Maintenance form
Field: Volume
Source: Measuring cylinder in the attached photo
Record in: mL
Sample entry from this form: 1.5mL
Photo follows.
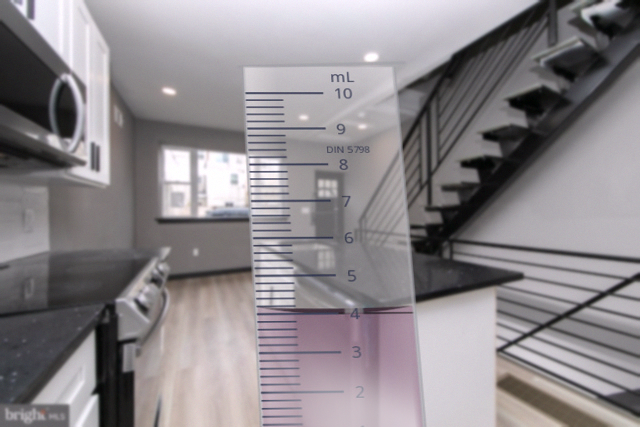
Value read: 4mL
